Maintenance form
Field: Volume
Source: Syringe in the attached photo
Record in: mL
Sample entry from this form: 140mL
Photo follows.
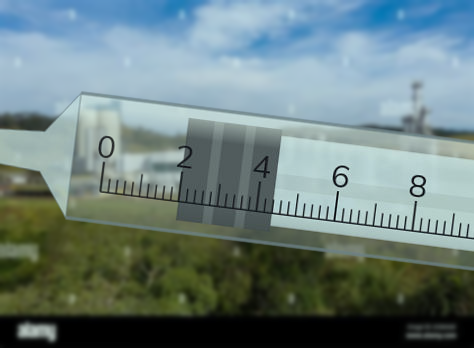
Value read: 2mL
